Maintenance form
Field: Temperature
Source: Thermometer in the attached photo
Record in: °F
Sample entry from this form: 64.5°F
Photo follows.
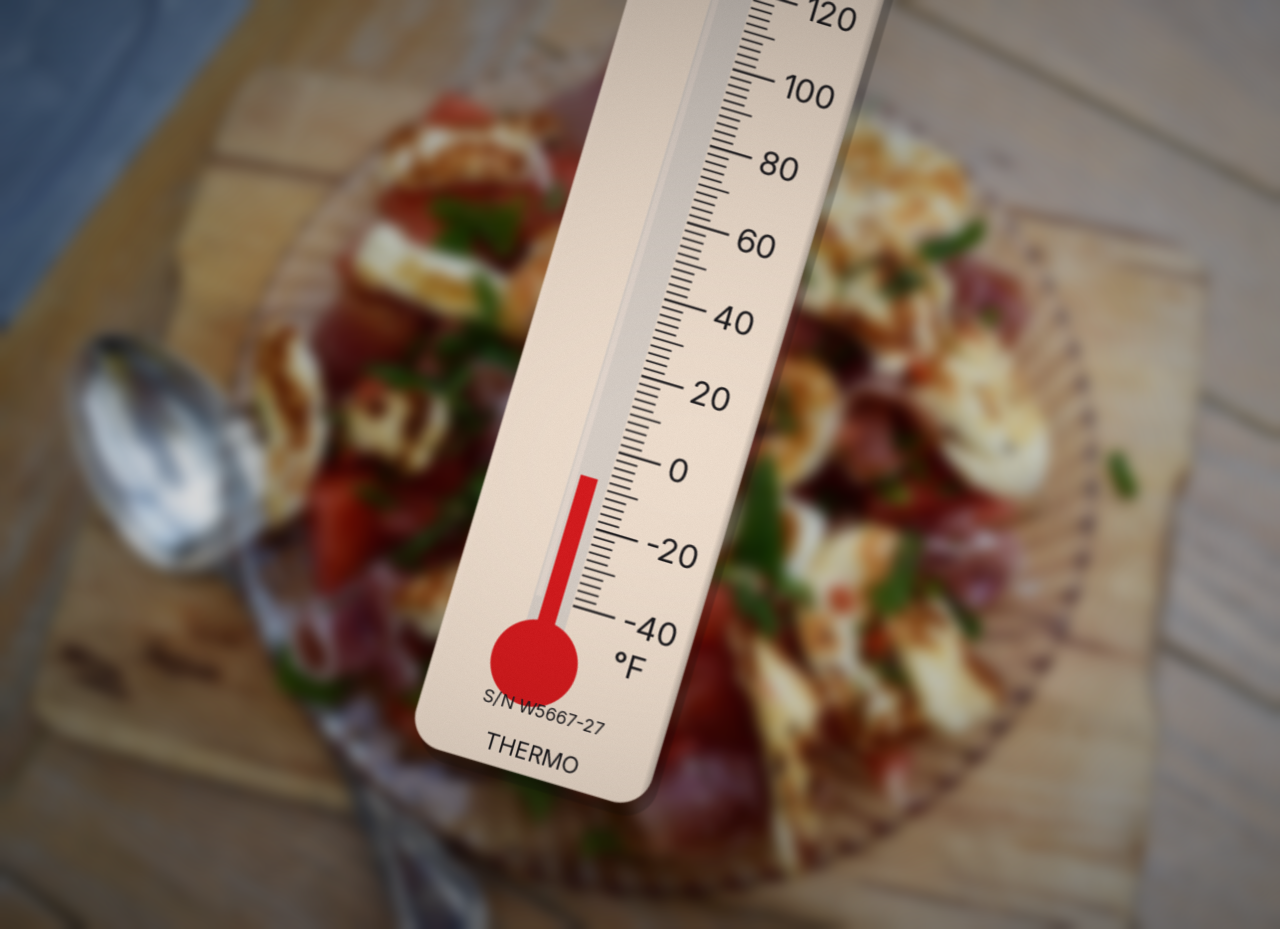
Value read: -8°F
